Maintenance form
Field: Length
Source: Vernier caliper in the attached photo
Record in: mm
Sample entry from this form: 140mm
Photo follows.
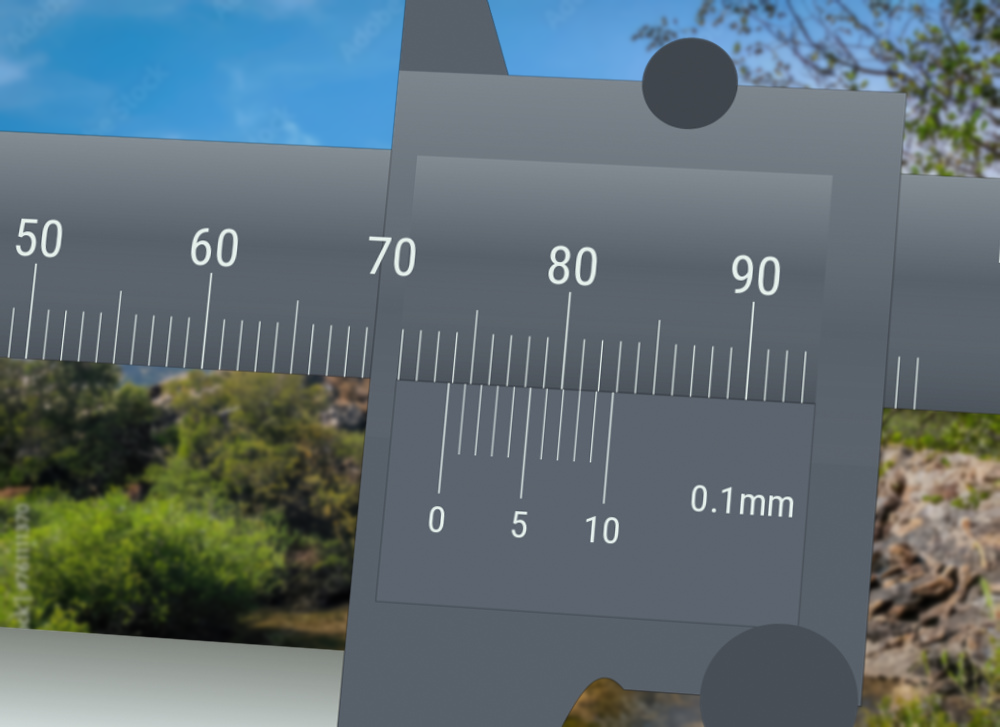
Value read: 73.8mm
